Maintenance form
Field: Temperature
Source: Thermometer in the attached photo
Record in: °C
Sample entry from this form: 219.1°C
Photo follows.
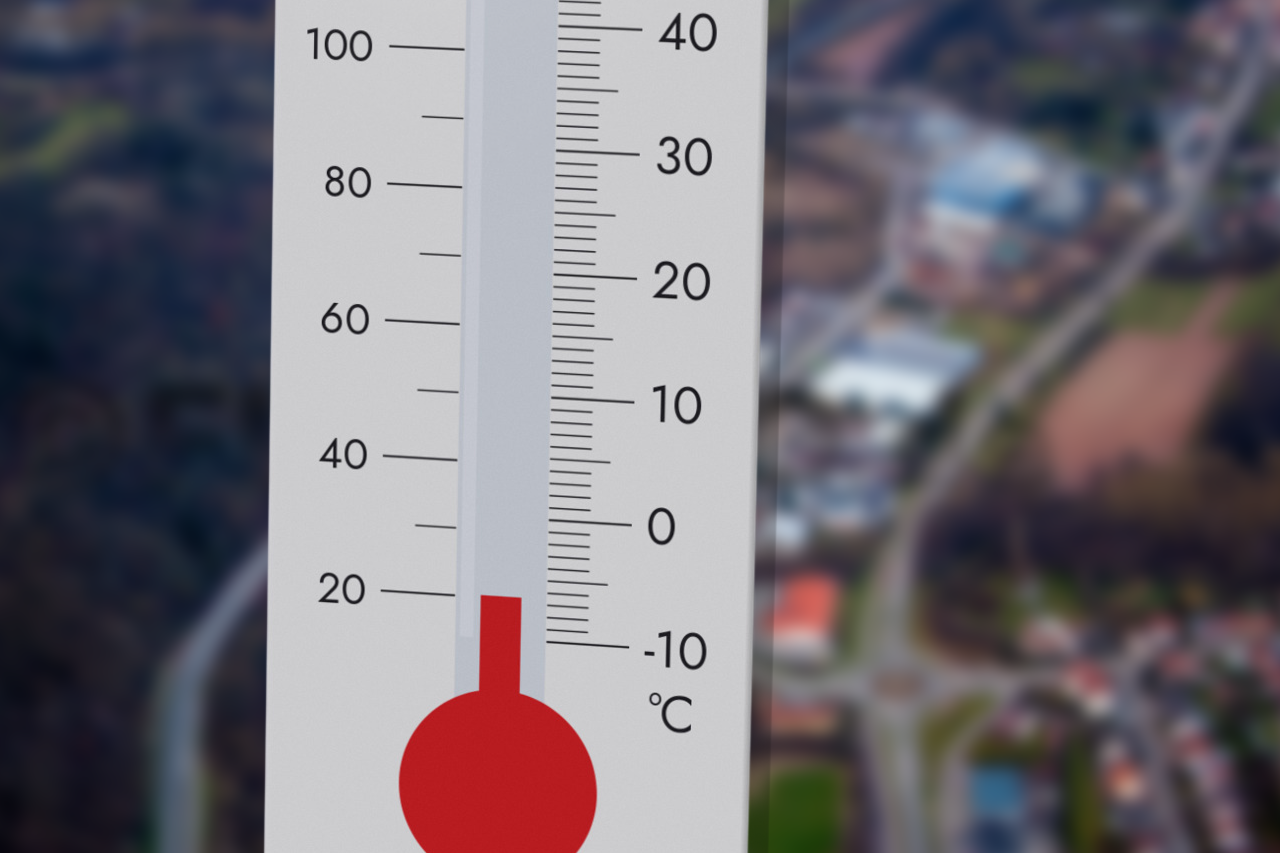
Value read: -6.5°C
